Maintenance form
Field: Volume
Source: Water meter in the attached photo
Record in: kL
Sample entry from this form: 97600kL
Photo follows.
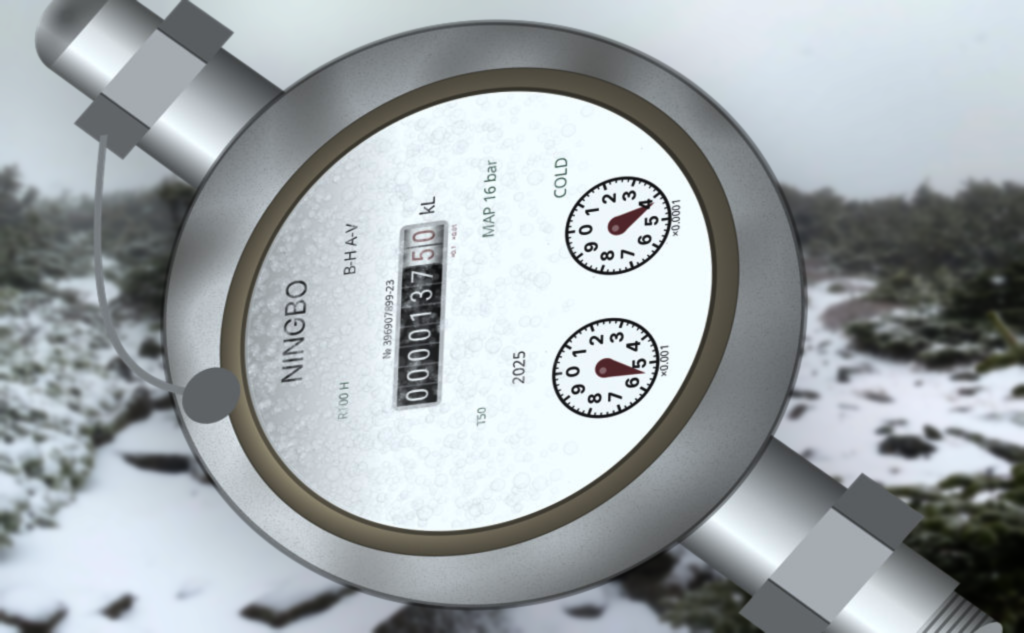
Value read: 137.5054kL
